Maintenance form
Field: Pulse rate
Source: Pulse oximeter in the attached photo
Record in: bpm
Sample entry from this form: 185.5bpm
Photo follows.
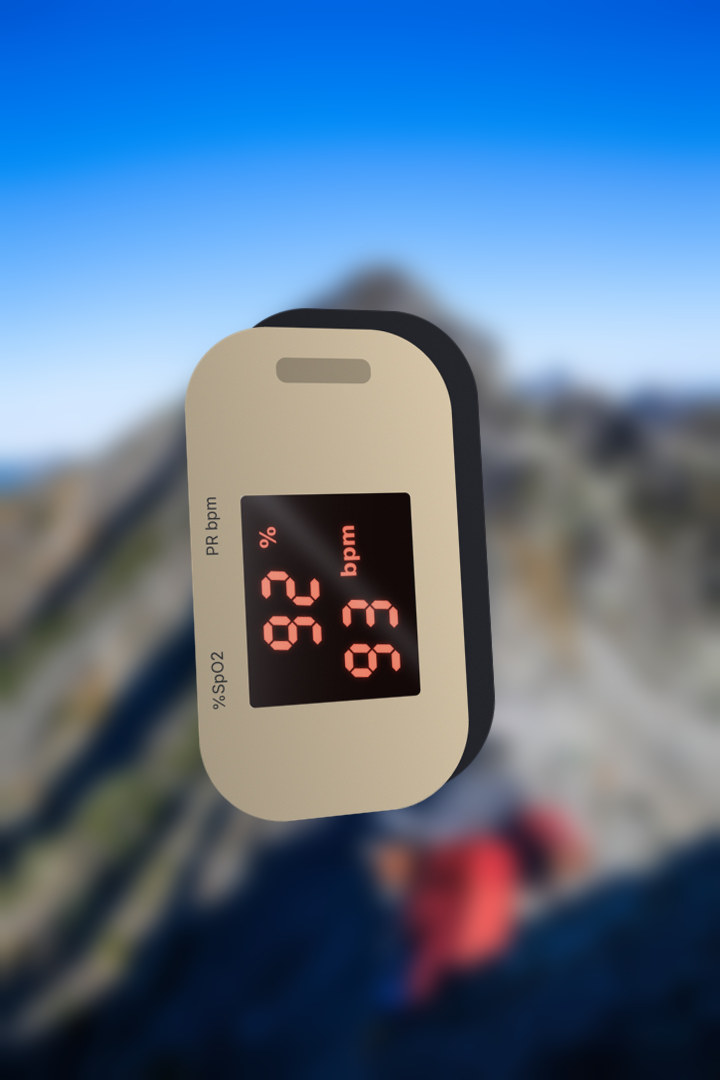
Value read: 93bpm
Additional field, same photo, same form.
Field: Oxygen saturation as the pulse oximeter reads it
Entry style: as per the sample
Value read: 92%
